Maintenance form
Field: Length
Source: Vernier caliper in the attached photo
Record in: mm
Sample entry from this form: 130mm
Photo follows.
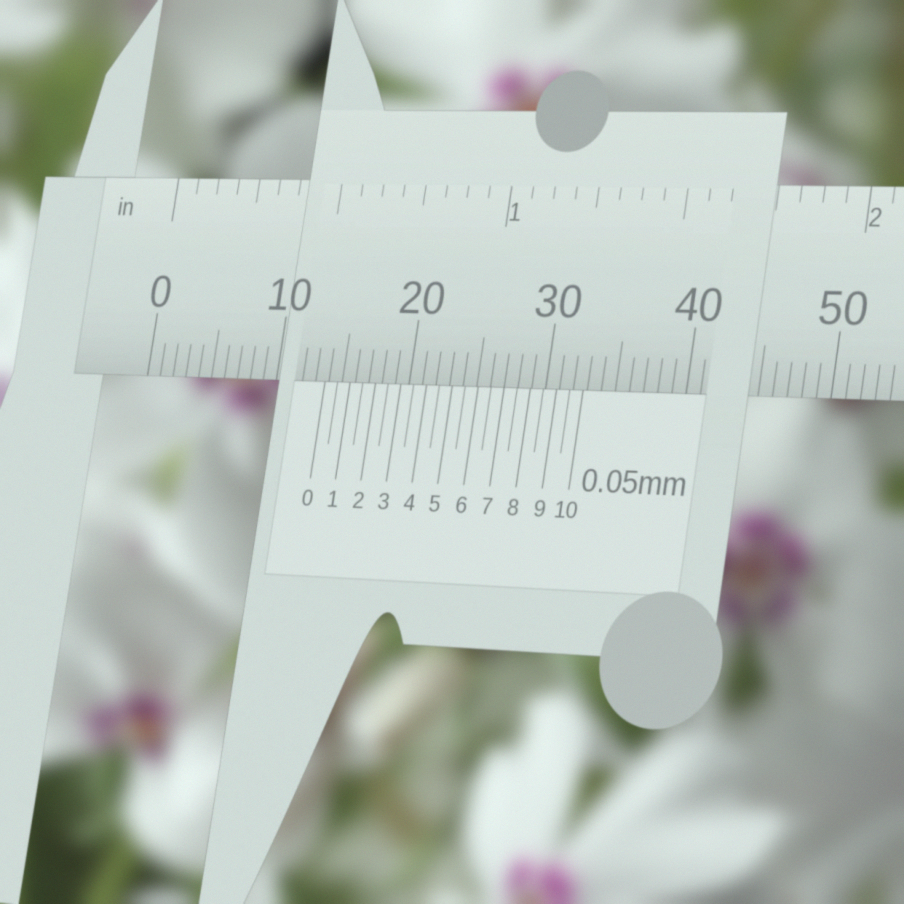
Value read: 13.7mm
